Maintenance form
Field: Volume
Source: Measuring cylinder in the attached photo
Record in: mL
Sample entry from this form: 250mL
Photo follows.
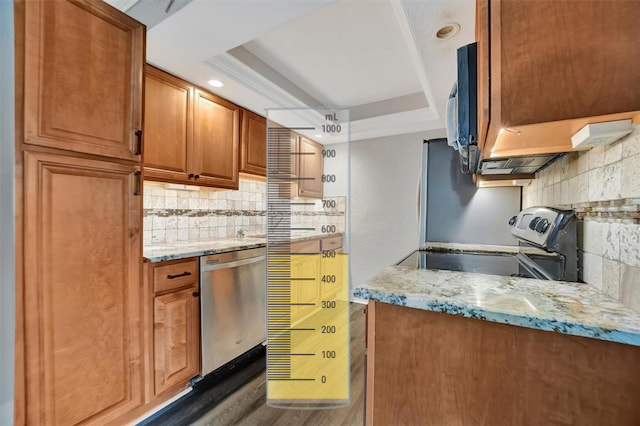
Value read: 500mL
